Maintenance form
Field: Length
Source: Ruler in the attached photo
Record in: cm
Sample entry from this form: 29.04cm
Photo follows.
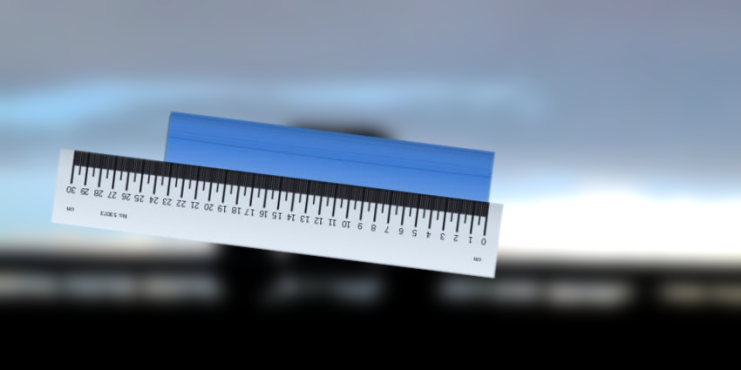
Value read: 23.5cm
